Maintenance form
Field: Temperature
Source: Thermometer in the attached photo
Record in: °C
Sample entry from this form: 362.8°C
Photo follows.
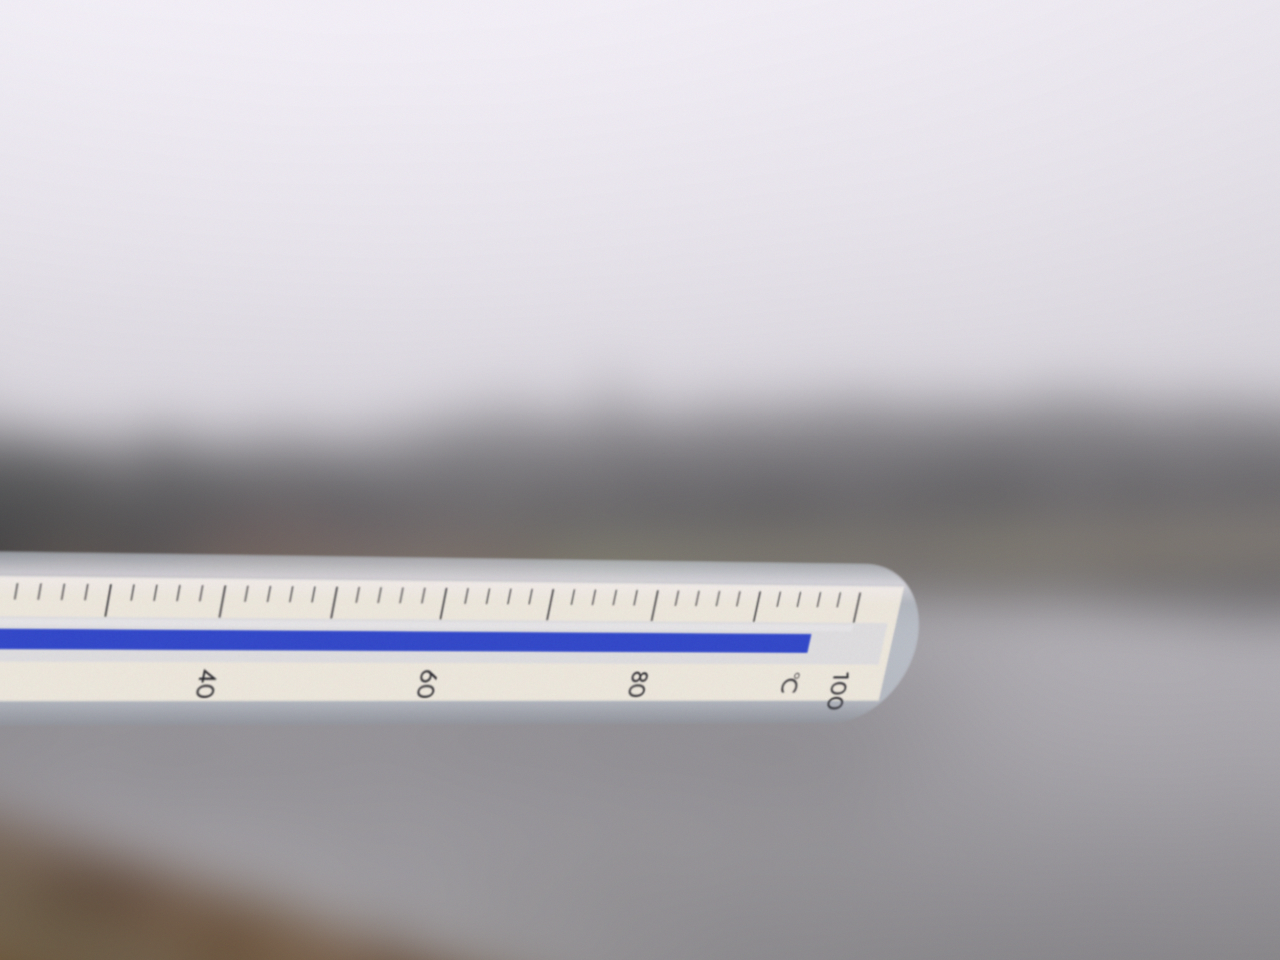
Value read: 96°C
